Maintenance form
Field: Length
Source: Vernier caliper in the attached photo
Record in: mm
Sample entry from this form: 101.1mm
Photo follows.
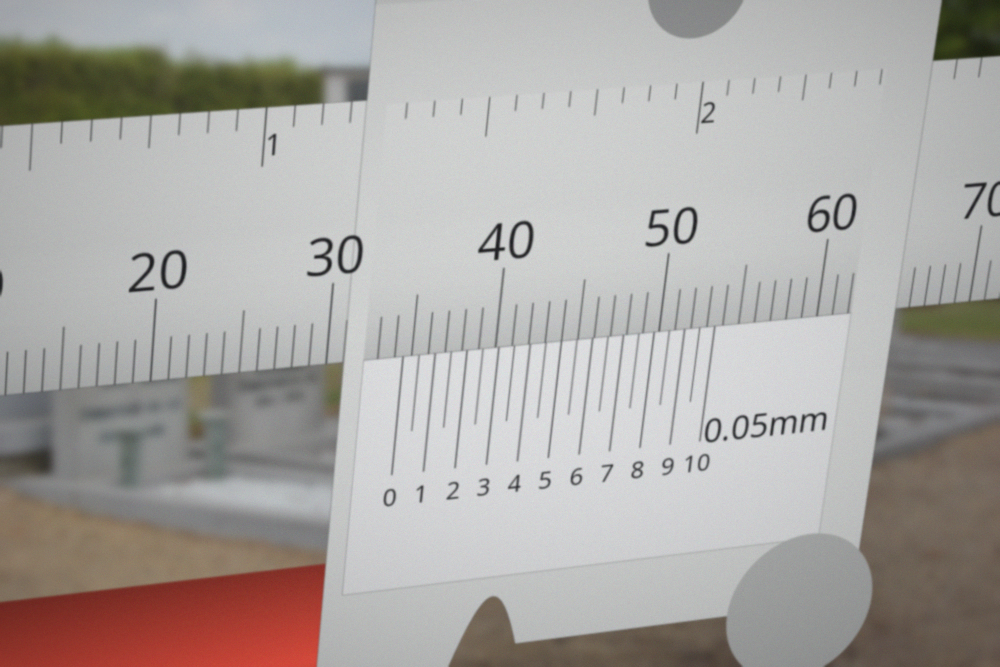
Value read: 34.5mm
